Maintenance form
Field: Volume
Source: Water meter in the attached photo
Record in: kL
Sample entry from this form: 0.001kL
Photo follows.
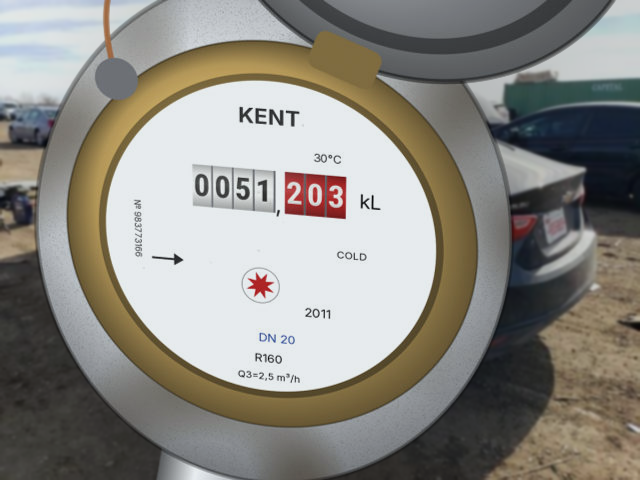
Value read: 51.203kL
